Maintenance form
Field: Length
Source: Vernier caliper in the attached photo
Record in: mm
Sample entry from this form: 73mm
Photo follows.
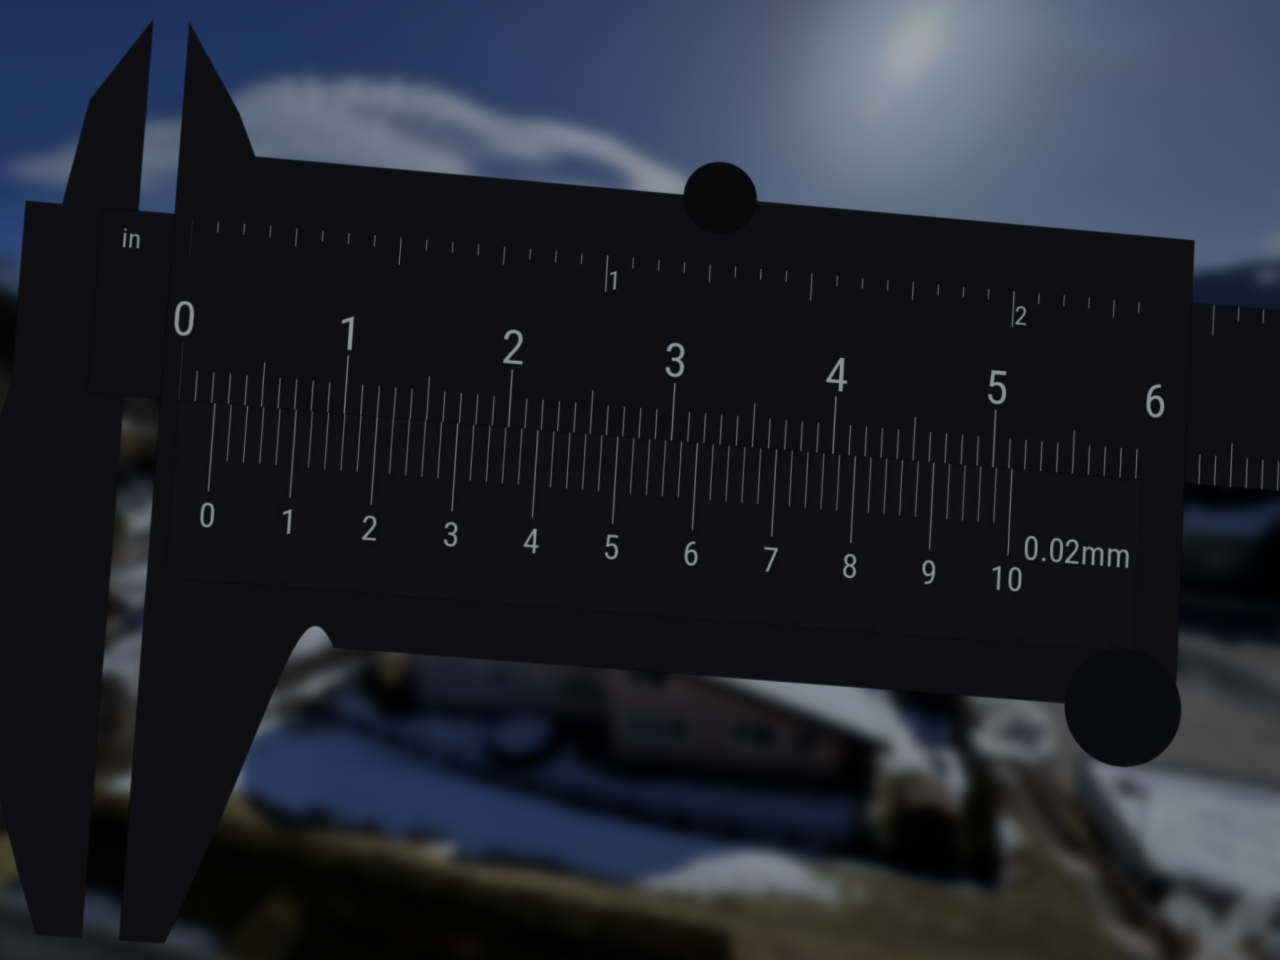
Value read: 2.2mm
